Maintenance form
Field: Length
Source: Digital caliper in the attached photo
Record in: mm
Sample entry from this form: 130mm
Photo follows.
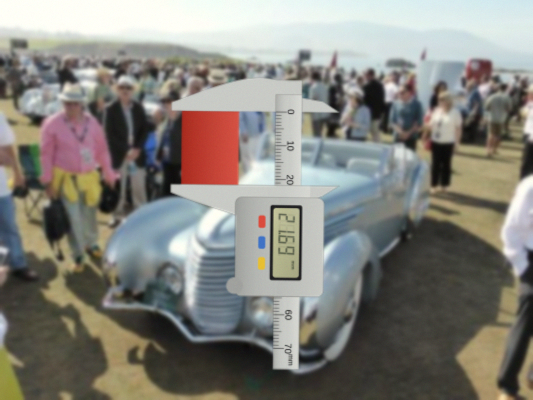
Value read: 21.69mm
